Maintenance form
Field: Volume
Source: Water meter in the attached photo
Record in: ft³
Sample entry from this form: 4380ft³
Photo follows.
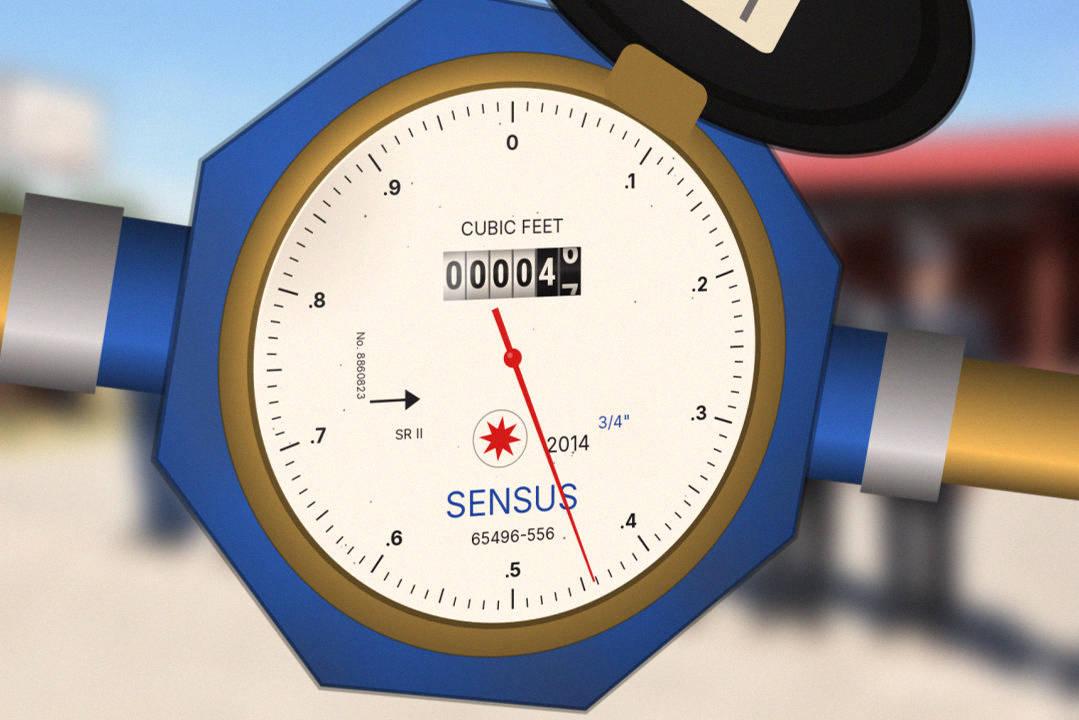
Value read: 46.44ft³
